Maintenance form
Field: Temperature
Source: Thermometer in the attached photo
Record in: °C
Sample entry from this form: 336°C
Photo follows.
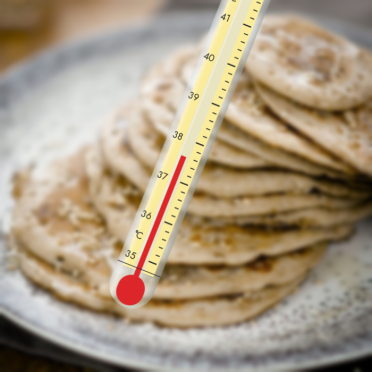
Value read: 37.6°C
